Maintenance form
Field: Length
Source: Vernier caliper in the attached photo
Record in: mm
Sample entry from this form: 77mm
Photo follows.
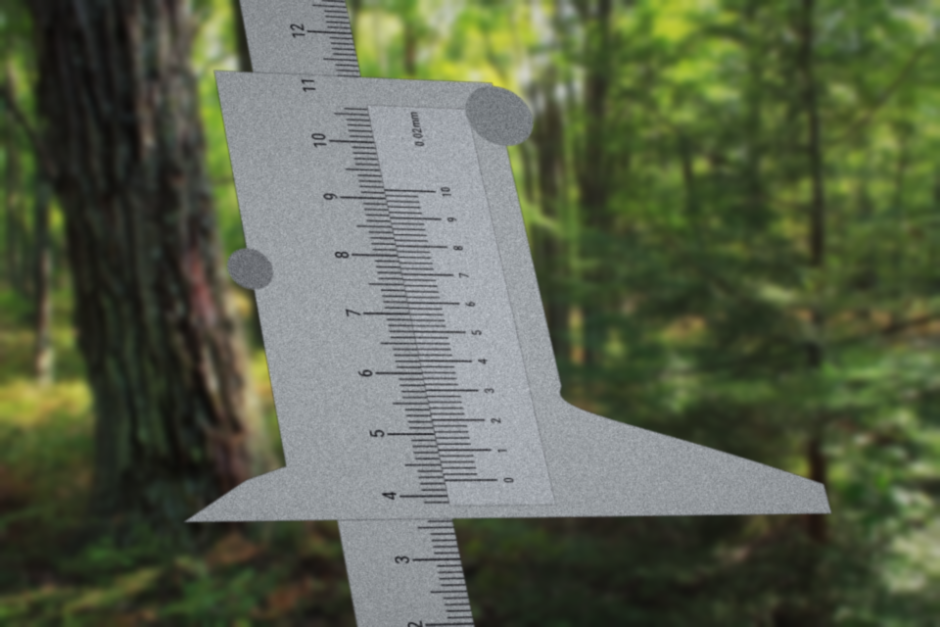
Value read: 42.5mm
